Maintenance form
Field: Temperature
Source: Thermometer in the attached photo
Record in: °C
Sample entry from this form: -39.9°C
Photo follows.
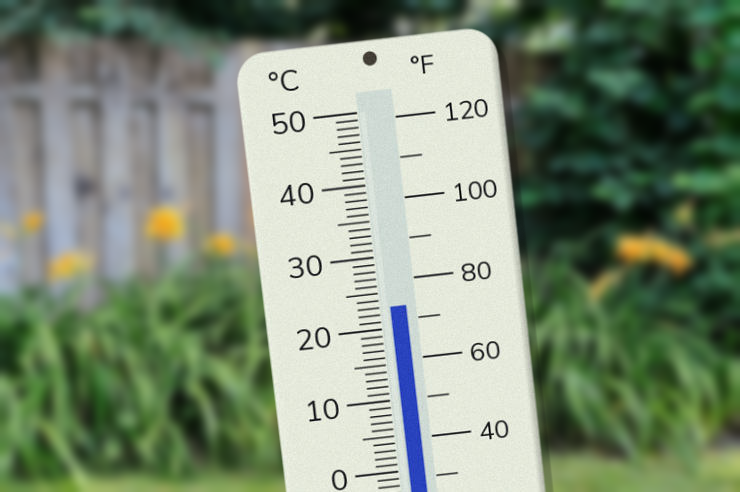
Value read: 23°C
